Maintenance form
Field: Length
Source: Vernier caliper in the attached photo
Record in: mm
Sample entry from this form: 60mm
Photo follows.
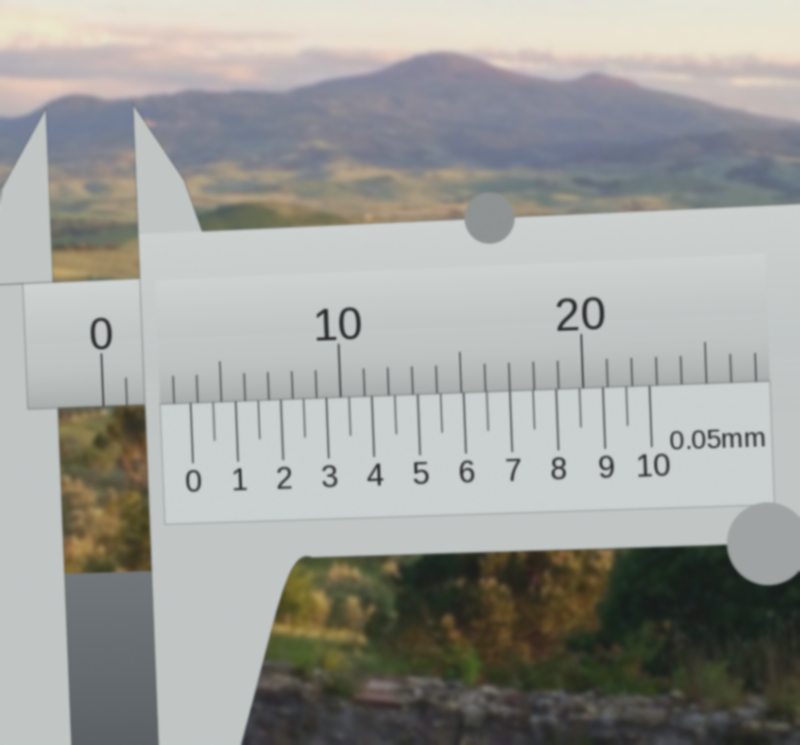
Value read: 3.7mm
